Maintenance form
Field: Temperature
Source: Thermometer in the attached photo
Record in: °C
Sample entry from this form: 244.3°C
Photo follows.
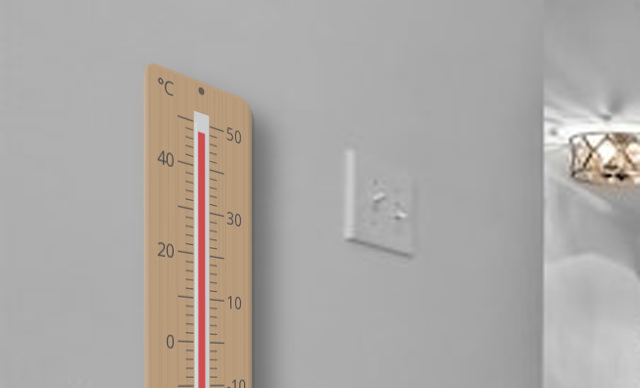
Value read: 48°C
